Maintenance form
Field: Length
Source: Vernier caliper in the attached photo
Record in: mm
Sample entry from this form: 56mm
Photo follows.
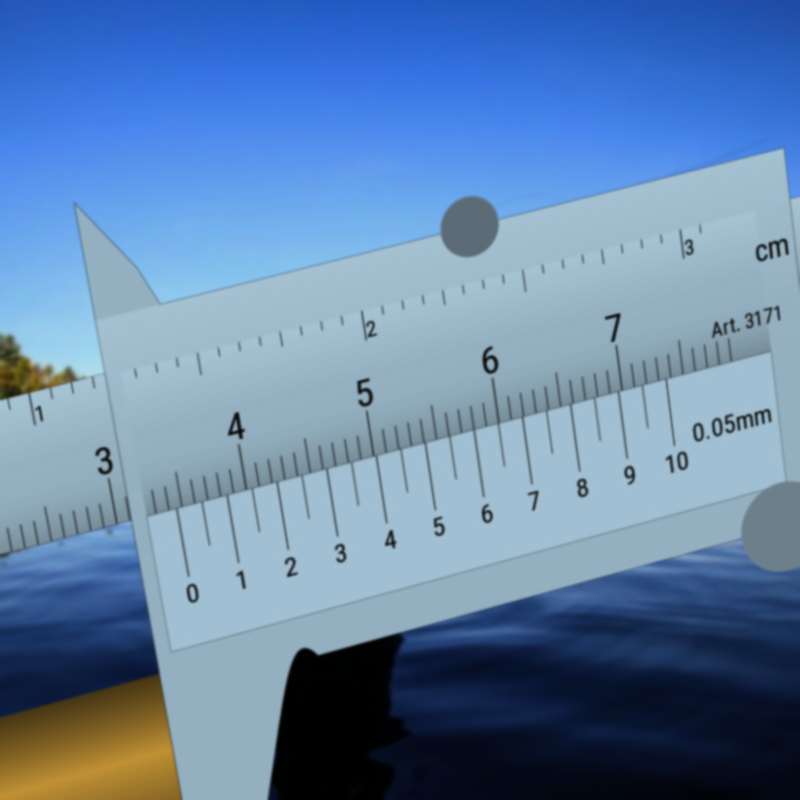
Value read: 34.6mm
